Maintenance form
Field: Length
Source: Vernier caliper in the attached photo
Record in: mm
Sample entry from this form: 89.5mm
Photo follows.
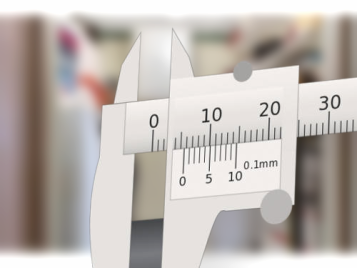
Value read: 5.6mm
